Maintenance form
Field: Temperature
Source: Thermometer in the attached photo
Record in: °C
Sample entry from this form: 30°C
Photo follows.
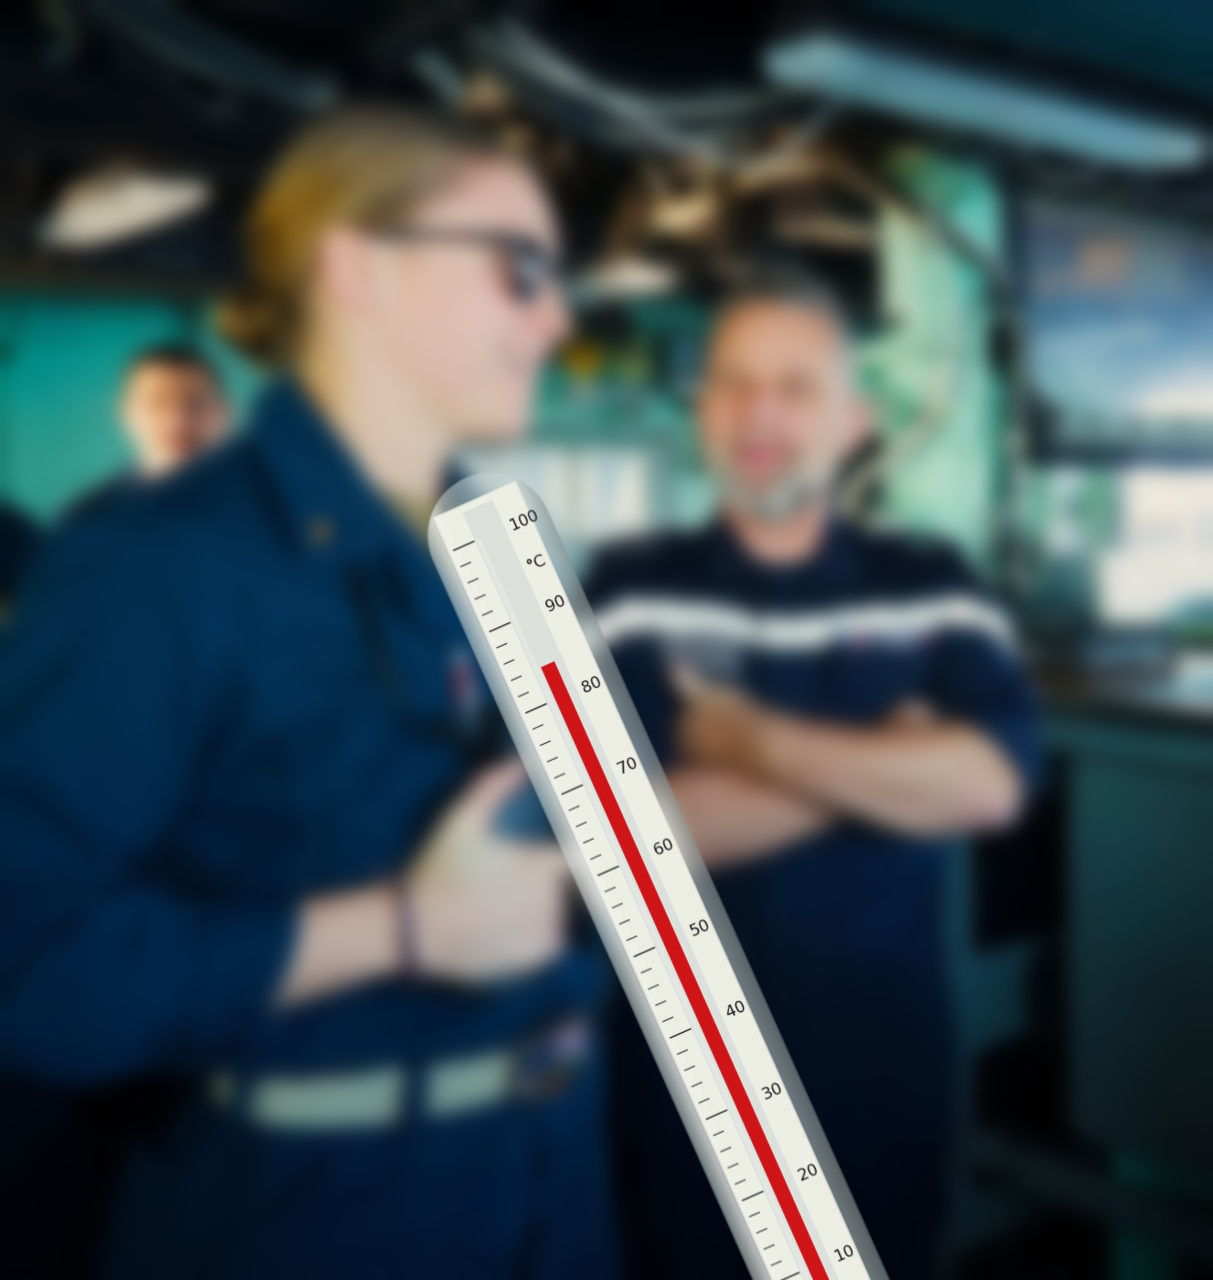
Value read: 84°C
